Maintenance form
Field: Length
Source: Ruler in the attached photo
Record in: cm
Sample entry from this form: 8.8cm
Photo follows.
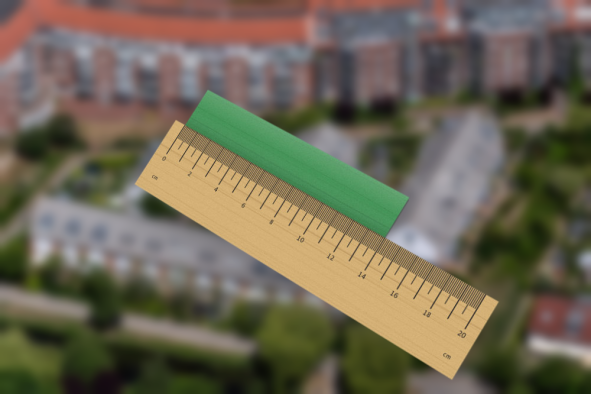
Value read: 14cm
